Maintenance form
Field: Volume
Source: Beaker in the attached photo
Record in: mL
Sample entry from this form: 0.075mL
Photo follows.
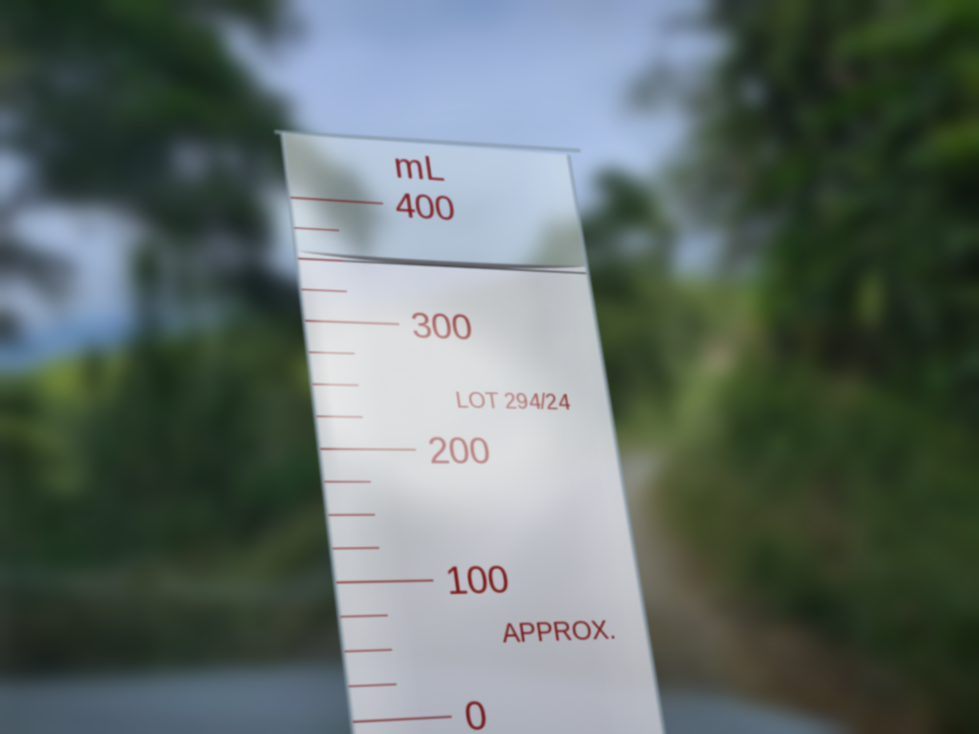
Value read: 350mL
